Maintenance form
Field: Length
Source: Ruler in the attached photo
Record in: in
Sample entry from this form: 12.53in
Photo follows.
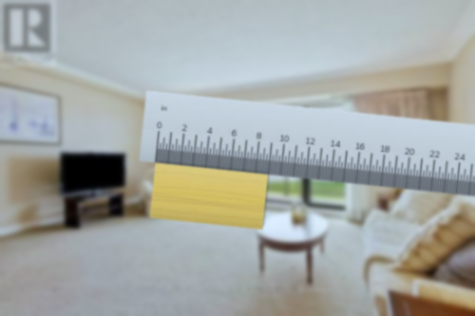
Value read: 9in
